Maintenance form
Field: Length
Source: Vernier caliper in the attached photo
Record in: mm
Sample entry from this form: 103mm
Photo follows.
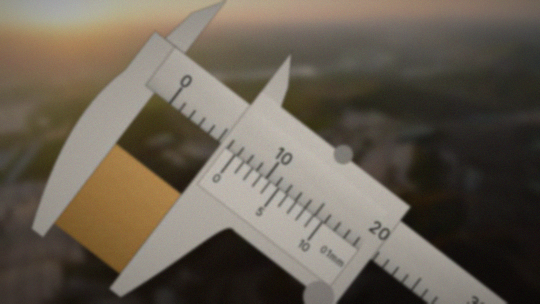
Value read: 6.8mm
